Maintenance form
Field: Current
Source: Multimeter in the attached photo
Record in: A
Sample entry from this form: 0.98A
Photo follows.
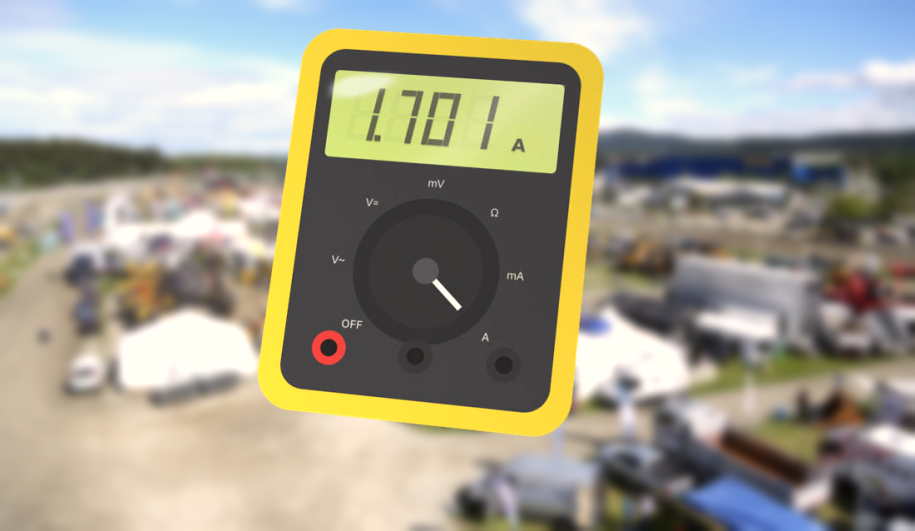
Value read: 1.701A
